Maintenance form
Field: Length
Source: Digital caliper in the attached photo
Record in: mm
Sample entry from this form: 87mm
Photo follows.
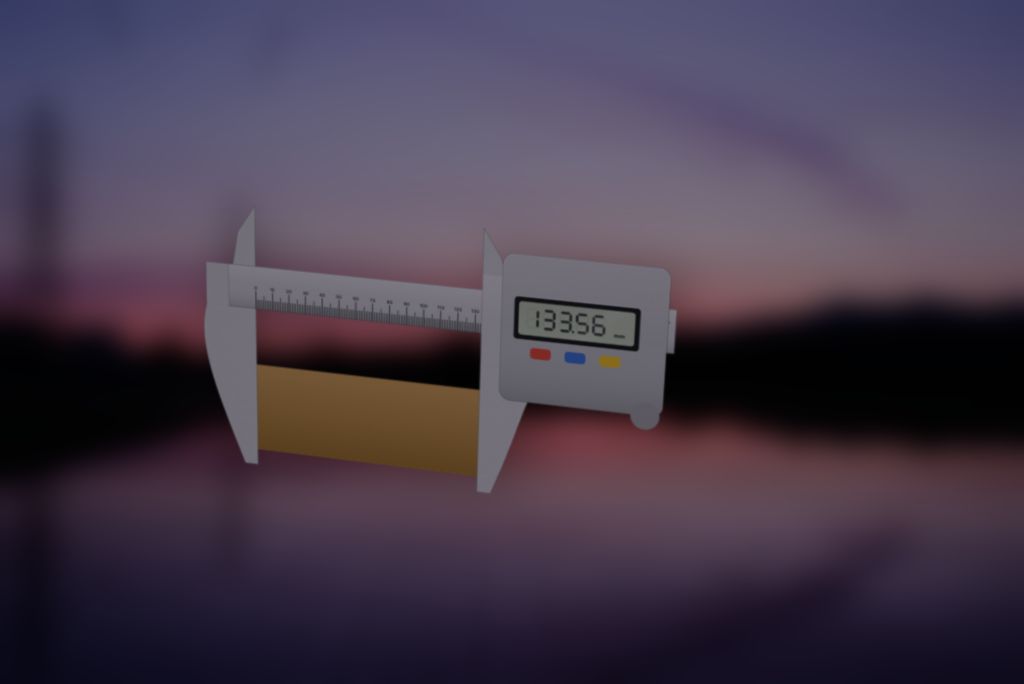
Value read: 133.56mm
